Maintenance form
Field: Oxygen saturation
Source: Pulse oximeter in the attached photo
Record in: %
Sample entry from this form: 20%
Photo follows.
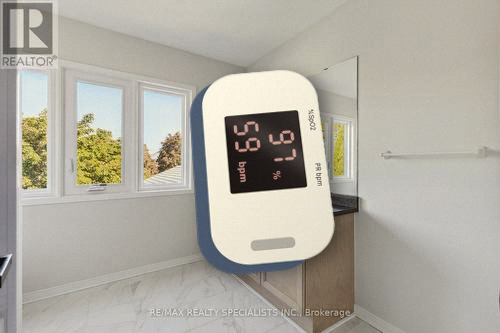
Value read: 97%
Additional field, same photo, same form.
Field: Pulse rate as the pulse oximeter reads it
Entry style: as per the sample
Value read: 59bpm
